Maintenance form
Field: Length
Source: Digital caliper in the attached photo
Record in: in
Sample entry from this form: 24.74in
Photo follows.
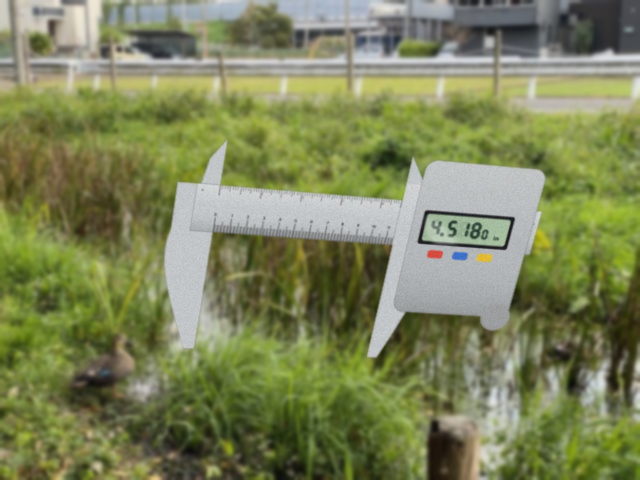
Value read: 4.5180in
